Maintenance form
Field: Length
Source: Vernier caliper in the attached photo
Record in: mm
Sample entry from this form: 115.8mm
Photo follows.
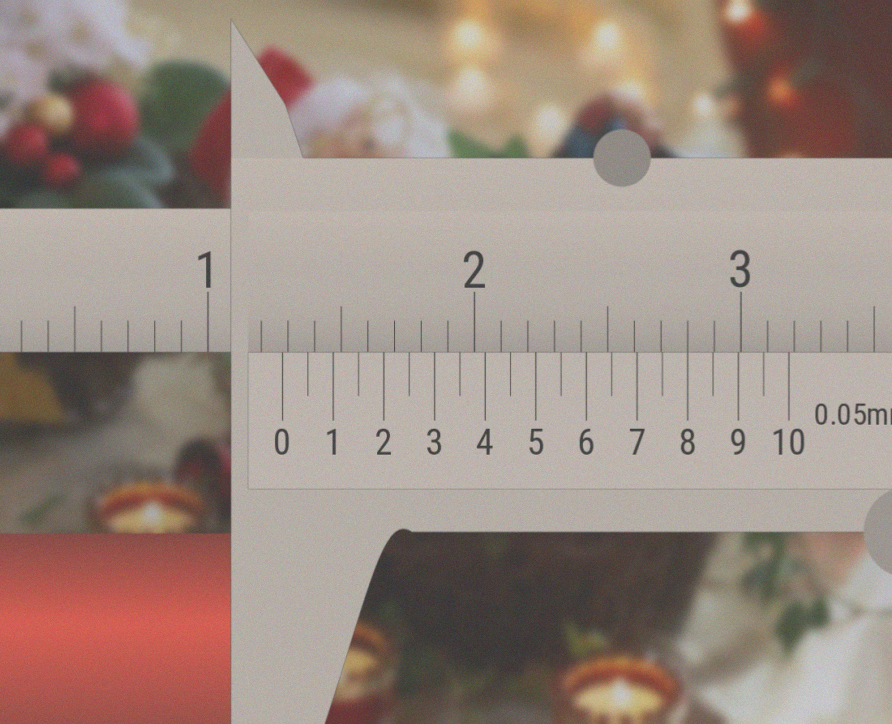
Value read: 12.80mm
